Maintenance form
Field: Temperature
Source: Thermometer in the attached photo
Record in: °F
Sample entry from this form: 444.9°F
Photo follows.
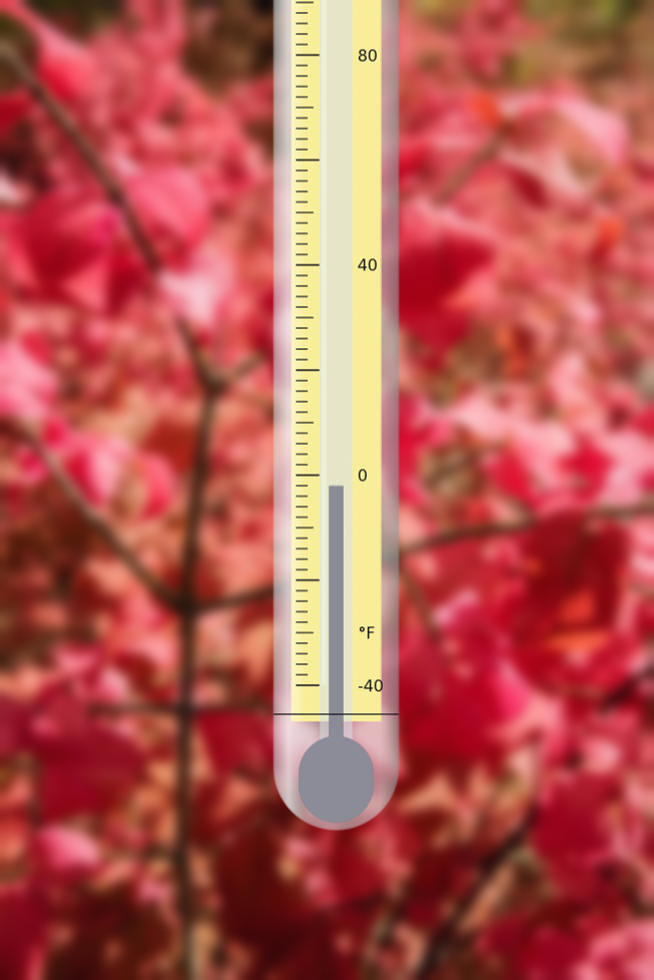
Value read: -2°F
